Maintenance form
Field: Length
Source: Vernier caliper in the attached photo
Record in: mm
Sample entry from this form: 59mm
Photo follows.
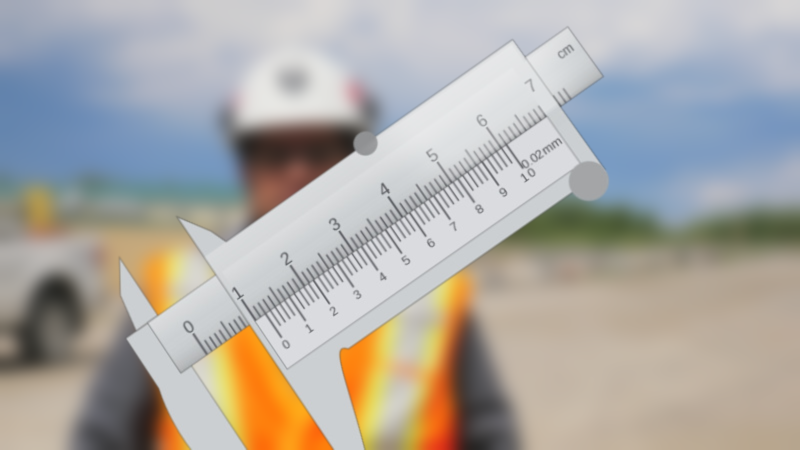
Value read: 12.0mm
